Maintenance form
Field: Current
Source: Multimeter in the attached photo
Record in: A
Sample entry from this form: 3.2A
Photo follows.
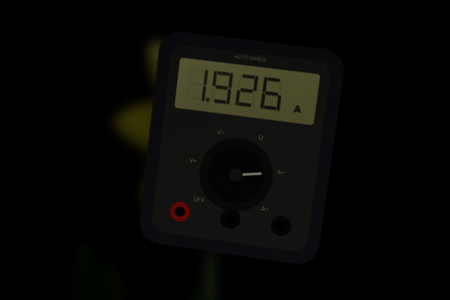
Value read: 1.926A
